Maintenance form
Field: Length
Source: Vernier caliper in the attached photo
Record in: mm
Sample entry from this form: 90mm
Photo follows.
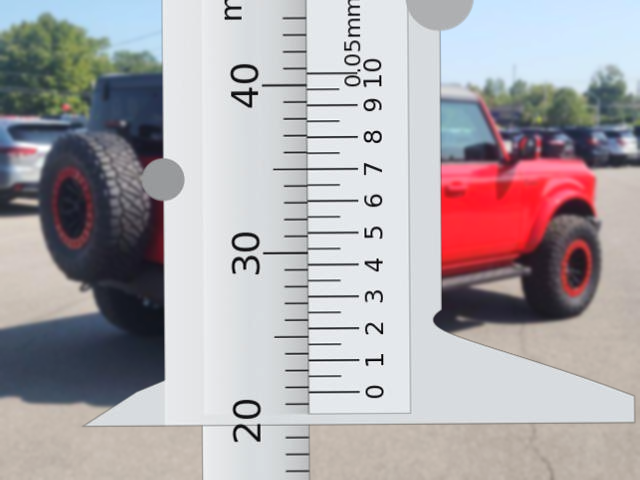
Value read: 21.7mm
